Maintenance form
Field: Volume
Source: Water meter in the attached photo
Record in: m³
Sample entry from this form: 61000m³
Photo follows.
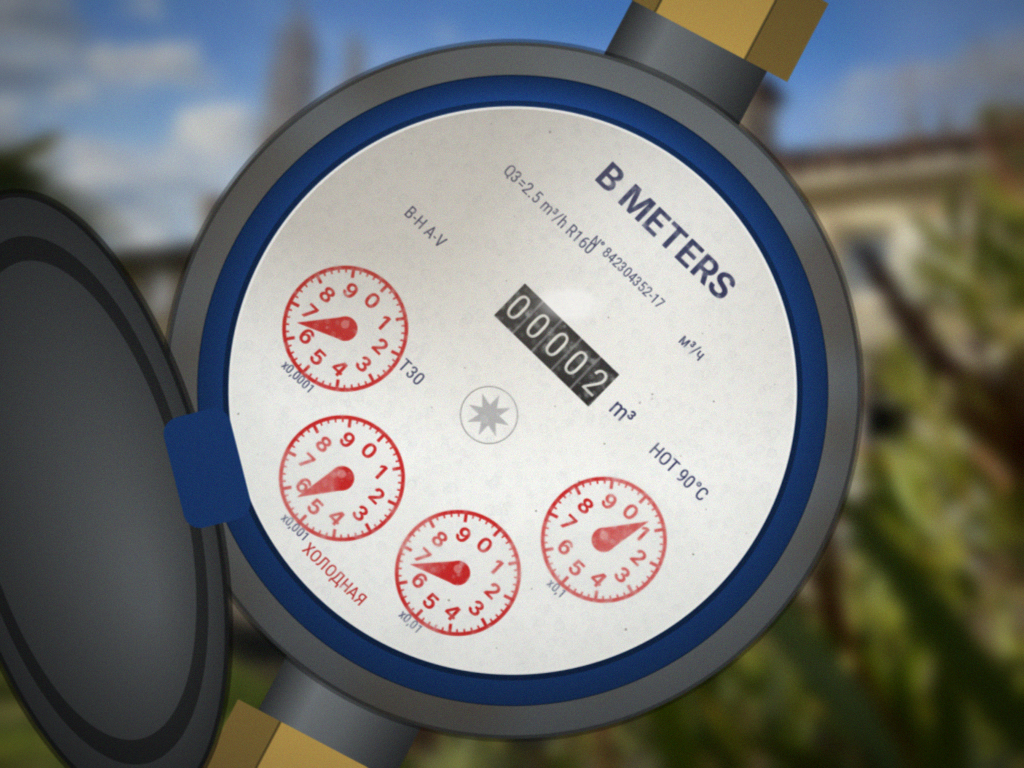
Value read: 2.0656m³
